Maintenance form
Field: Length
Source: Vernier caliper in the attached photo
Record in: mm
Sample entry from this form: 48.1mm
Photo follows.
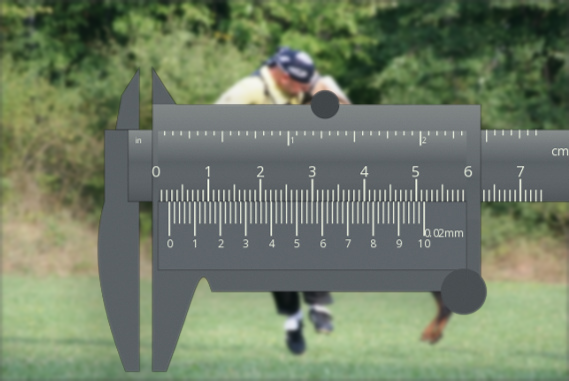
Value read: 2.5mm
